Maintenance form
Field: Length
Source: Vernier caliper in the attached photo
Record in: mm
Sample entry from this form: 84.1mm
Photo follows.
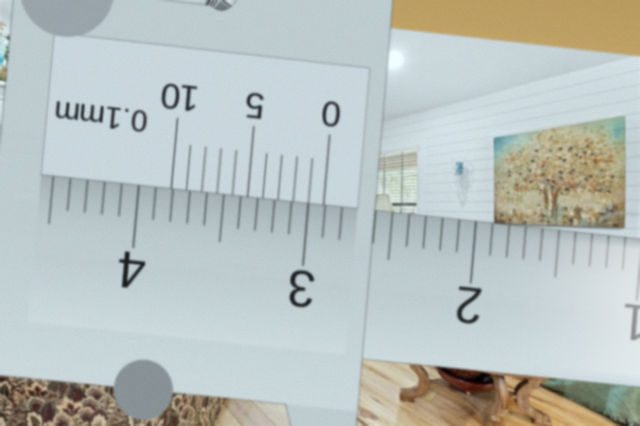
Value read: 29.1mm
